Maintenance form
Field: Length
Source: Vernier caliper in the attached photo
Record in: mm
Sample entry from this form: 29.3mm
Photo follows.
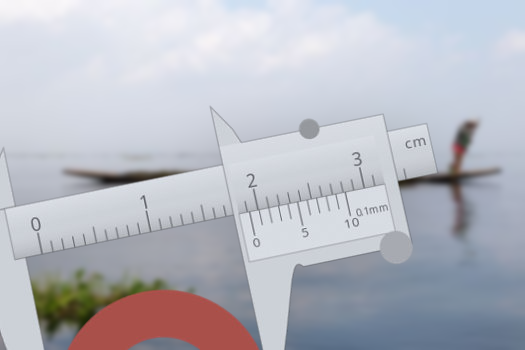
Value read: 19.2mm
